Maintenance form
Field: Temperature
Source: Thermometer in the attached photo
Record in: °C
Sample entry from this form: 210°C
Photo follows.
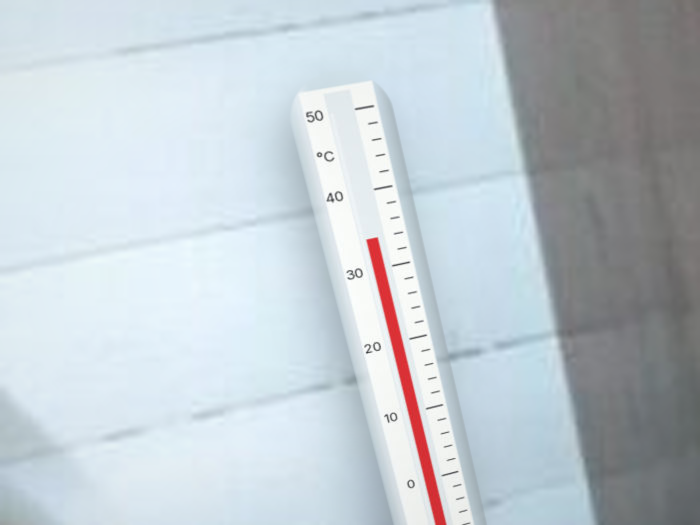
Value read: 34°C
